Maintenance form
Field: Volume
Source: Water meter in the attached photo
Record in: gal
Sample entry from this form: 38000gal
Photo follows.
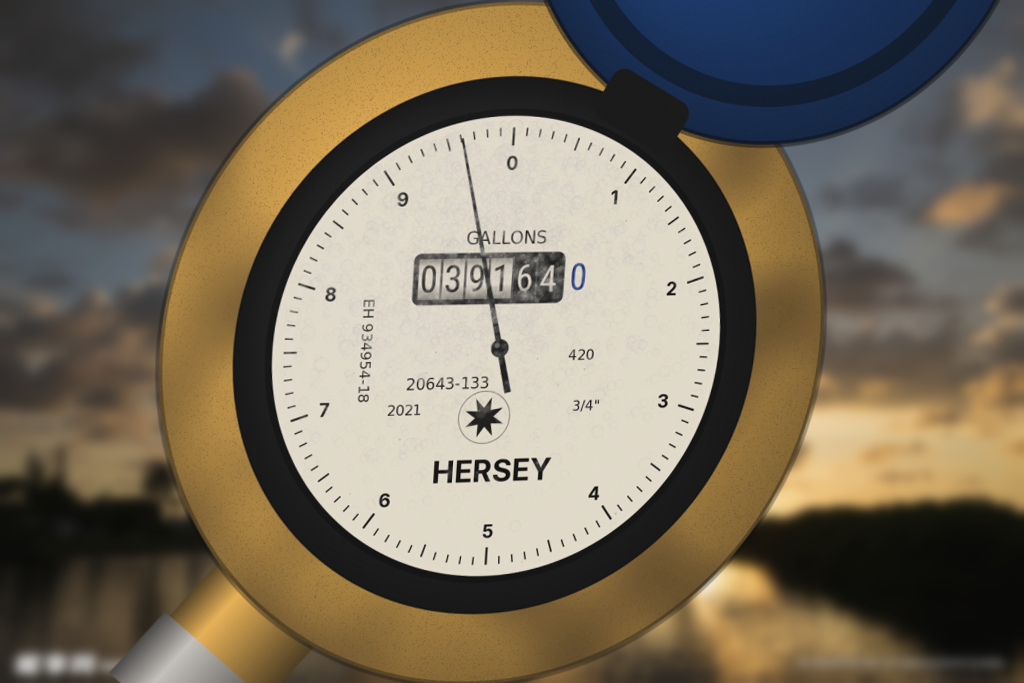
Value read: 391639.6gal
